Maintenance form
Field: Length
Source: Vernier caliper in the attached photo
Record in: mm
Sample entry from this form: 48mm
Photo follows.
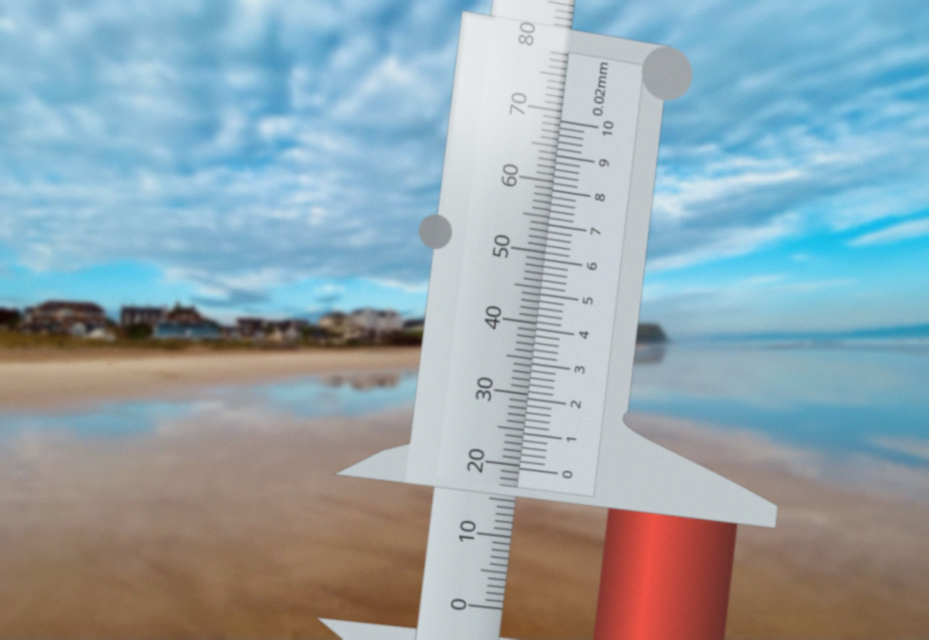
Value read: 19.6mm
